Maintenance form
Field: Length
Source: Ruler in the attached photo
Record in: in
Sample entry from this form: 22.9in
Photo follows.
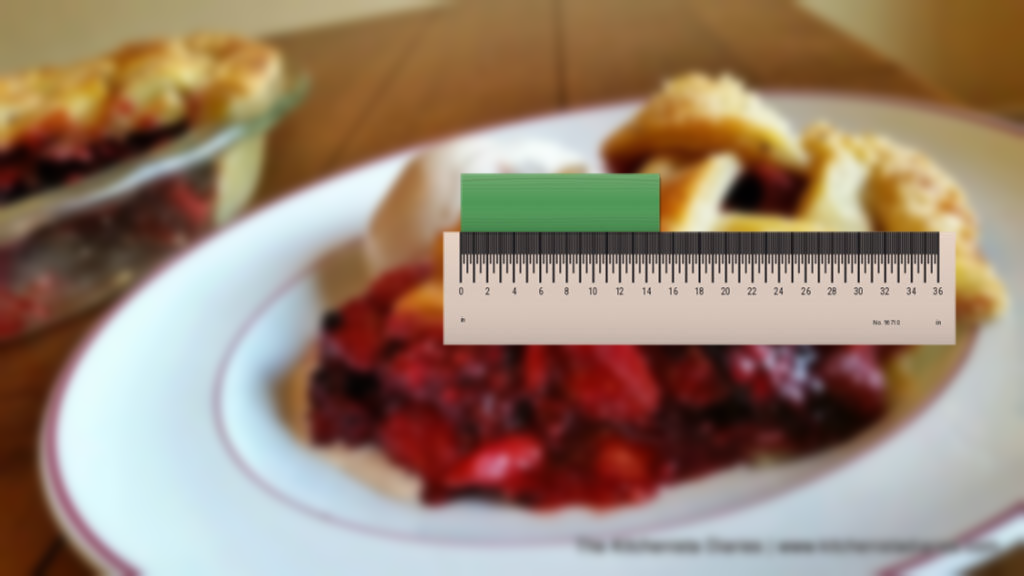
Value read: 15in
